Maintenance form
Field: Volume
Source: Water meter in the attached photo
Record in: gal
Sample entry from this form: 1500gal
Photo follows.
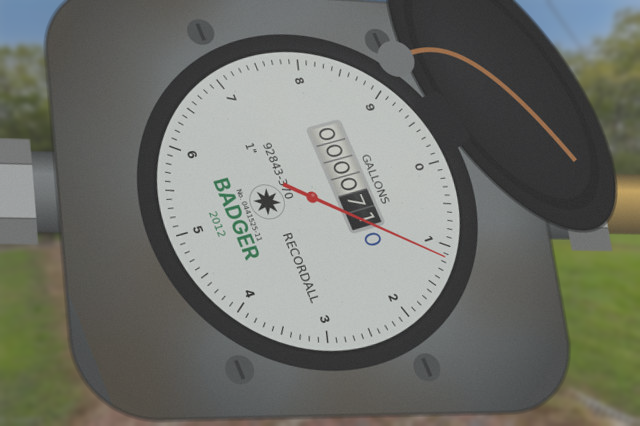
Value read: 711.1gal
